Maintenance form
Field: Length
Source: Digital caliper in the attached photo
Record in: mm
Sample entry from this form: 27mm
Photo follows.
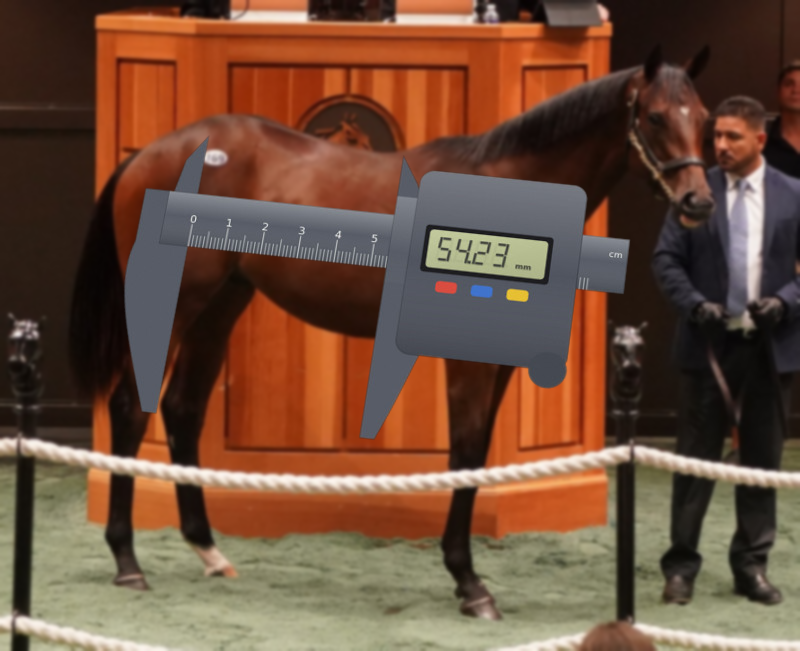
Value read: 54.23mm
